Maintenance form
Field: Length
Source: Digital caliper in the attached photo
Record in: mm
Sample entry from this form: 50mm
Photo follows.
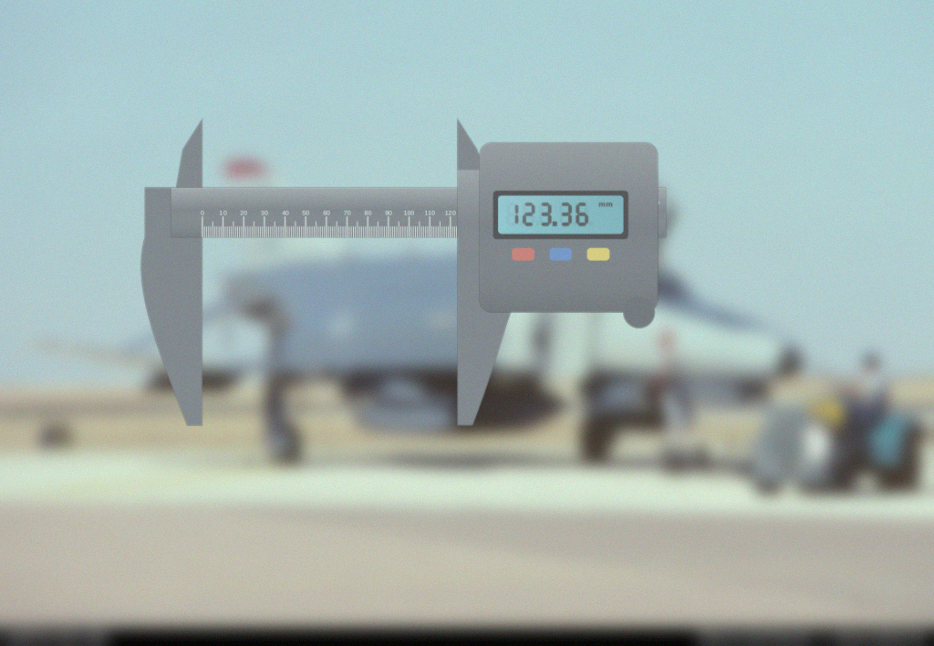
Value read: 123.36mm
